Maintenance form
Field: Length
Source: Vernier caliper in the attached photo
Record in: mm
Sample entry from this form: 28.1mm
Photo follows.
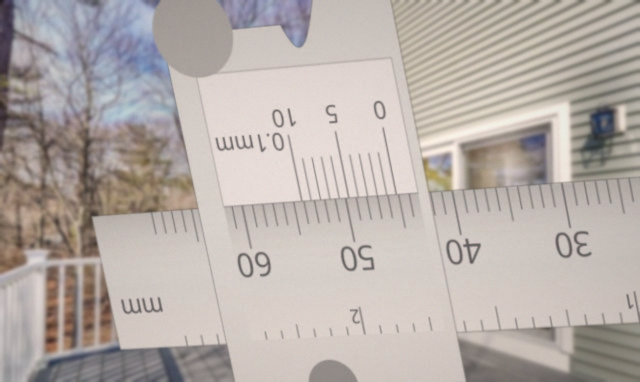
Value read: 45.2mm
